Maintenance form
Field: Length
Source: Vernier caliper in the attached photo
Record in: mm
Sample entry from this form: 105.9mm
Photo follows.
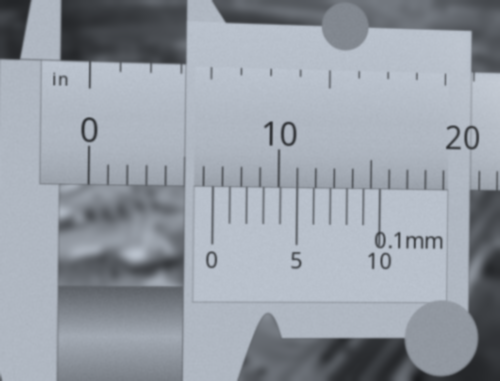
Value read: 6.5mm
